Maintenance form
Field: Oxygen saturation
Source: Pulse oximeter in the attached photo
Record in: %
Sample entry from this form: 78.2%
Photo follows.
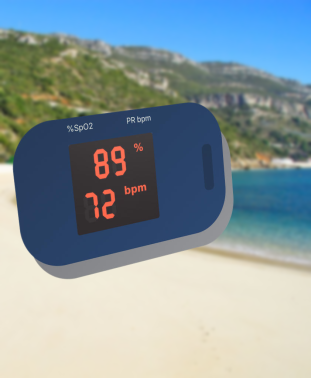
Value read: 89%
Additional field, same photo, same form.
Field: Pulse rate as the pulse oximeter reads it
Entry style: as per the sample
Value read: 72bpm
